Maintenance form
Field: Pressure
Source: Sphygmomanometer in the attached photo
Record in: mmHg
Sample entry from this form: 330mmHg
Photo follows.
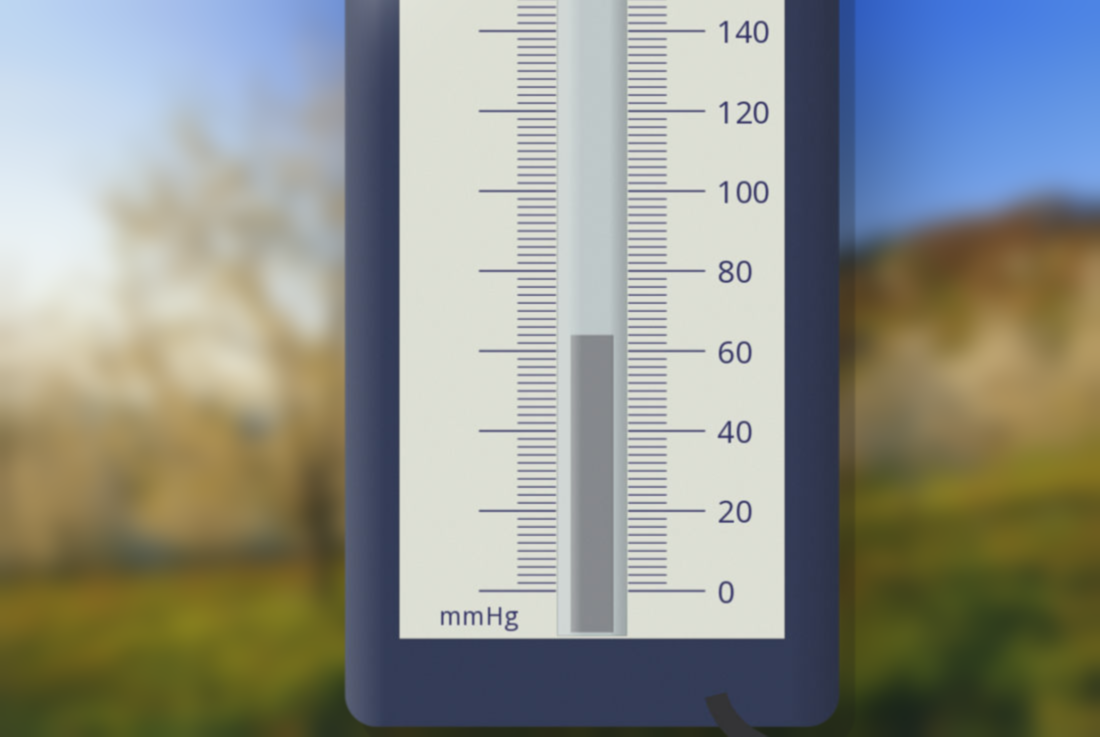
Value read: 64mmHg
